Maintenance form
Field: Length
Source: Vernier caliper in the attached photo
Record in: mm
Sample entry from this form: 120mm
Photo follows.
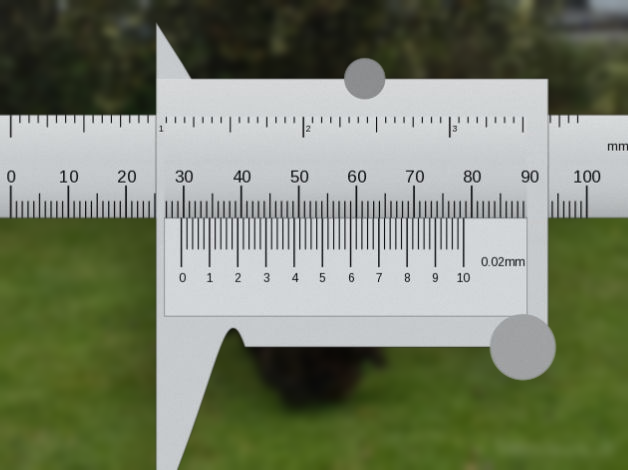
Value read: 29.6mm
